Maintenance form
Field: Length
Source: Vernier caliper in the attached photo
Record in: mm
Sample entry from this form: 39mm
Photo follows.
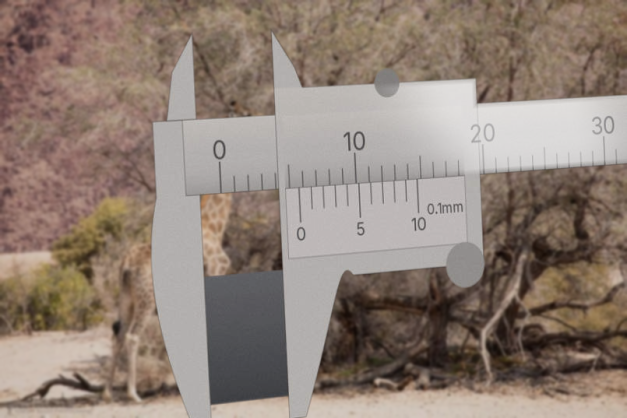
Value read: 5.7mm
